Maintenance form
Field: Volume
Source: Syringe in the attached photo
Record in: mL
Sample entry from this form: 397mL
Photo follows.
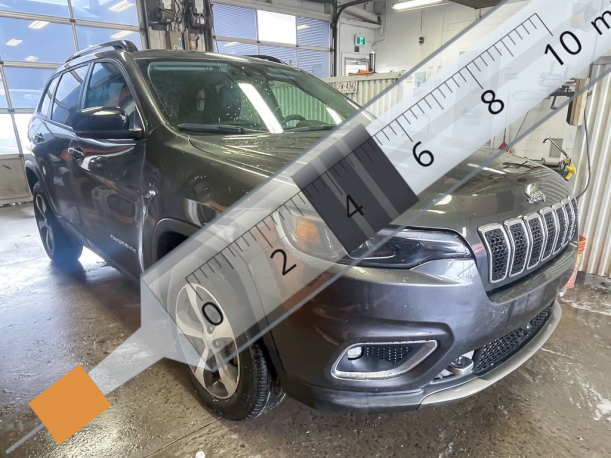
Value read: 3.3mL
